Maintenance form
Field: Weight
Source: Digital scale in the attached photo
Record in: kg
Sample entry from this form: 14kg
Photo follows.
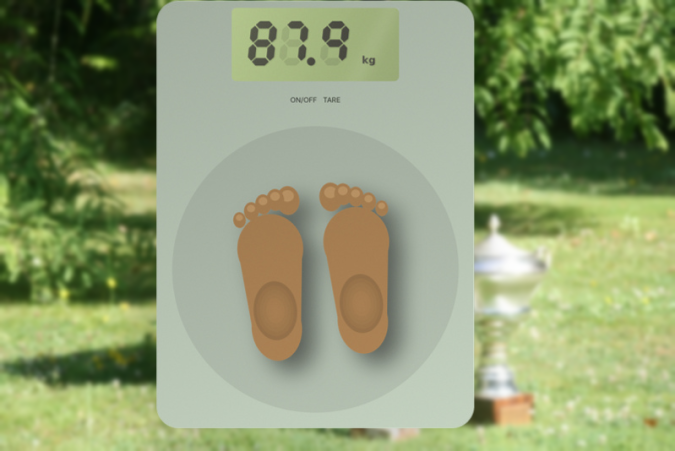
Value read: 87.9kg
